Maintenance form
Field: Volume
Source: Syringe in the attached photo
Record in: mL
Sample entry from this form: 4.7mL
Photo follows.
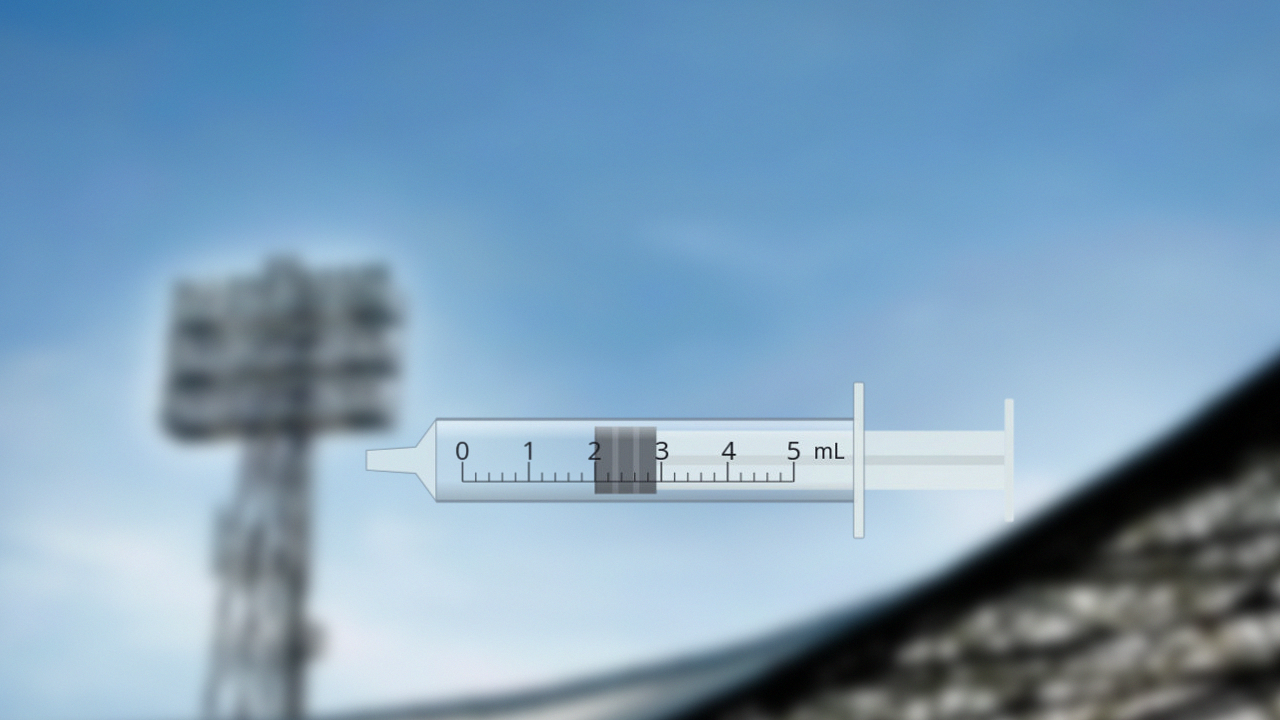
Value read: 2mL
